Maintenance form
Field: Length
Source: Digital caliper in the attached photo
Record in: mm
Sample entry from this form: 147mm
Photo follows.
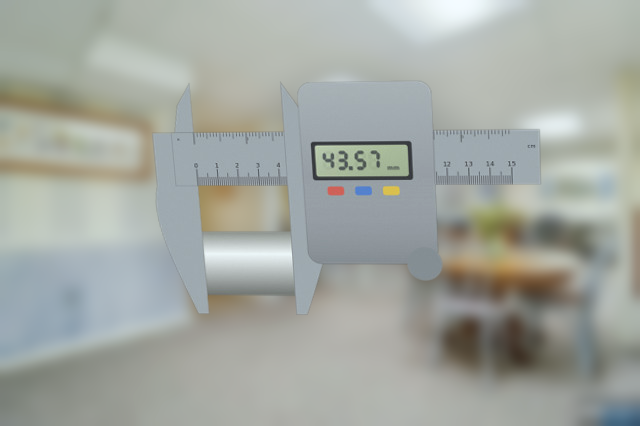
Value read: 43.57mm
